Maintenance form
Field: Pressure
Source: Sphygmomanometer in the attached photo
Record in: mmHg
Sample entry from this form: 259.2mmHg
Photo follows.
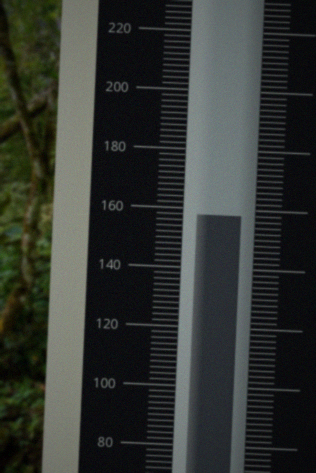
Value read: 158mmHg
